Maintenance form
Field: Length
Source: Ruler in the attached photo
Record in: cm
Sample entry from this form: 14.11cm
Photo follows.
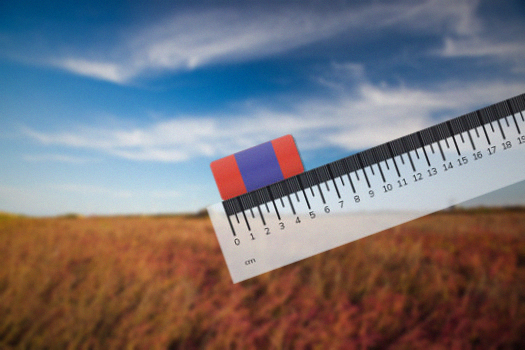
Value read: 5.5cm
